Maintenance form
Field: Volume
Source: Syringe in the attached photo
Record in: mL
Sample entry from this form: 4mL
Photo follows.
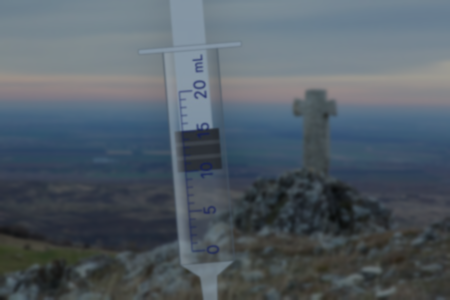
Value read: 10mL
